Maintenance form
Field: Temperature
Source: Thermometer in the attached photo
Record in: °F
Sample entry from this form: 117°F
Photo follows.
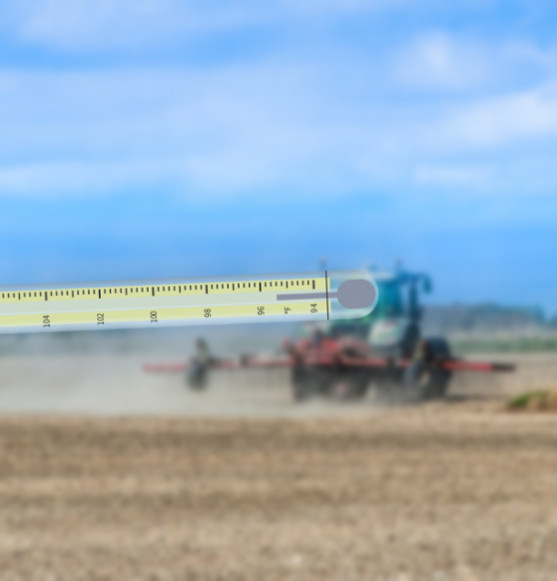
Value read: 95.4°F
